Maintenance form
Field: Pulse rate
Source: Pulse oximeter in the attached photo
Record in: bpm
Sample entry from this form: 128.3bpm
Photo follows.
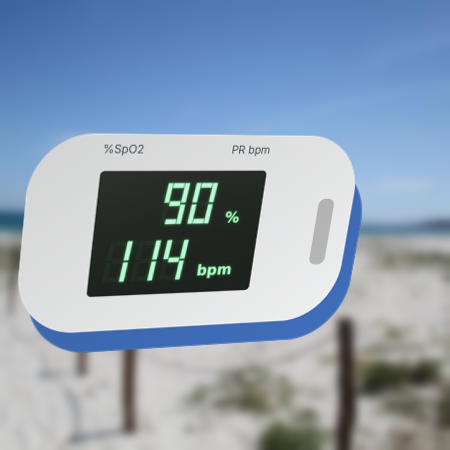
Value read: 114bpm
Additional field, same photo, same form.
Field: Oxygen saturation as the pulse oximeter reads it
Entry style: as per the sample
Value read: 90%
